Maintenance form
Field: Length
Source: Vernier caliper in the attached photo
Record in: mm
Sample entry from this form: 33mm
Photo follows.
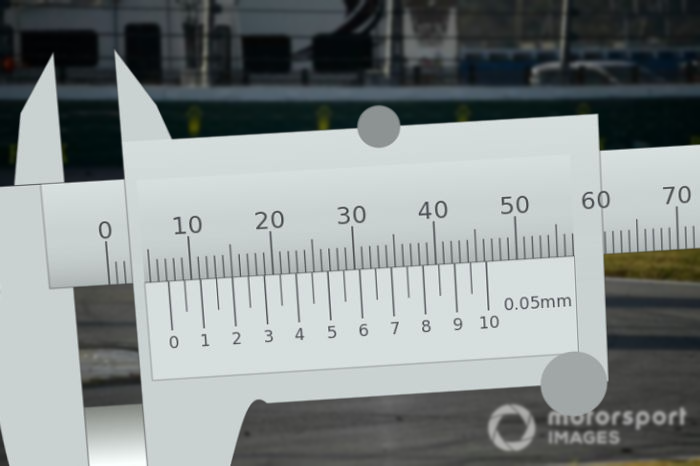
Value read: 7.2mm
